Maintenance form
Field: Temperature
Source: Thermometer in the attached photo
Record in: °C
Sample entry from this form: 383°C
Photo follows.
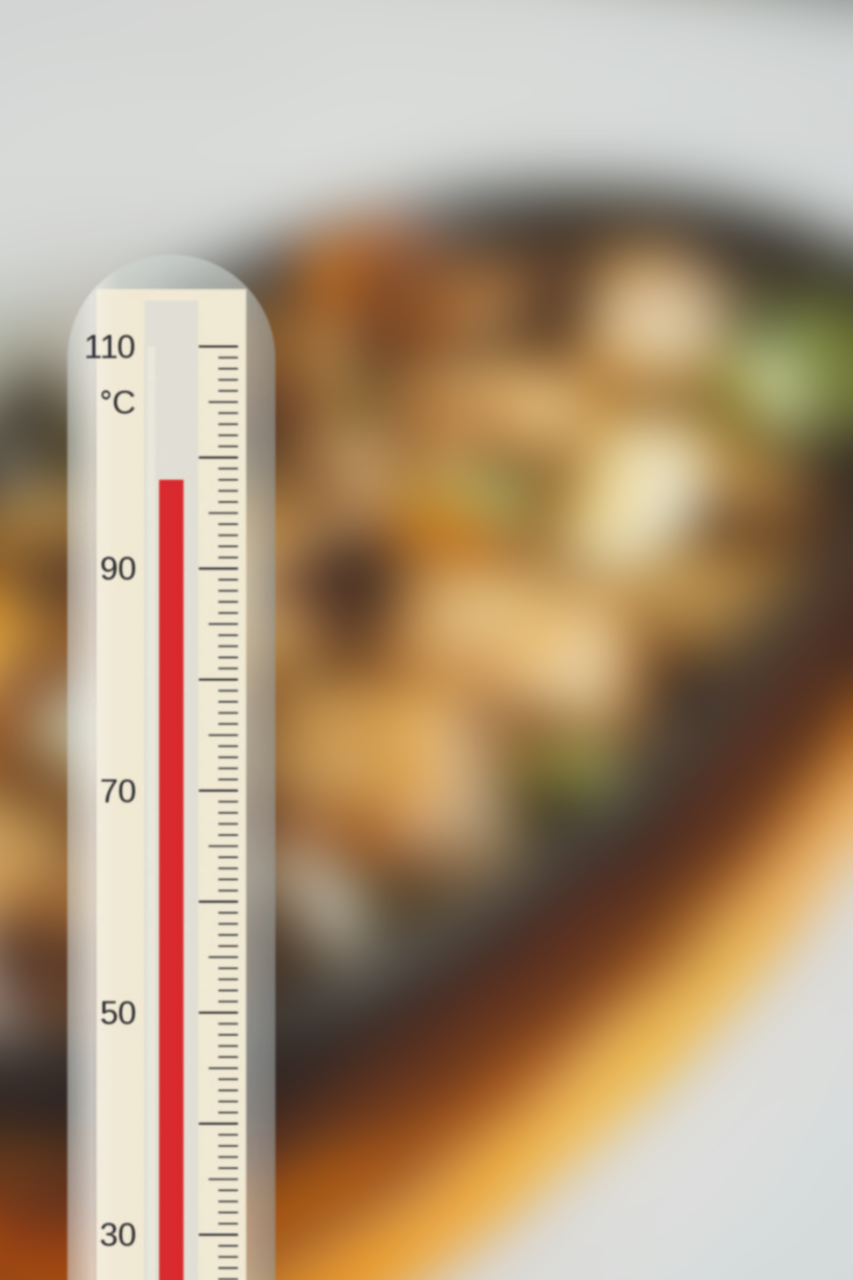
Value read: 98°C
